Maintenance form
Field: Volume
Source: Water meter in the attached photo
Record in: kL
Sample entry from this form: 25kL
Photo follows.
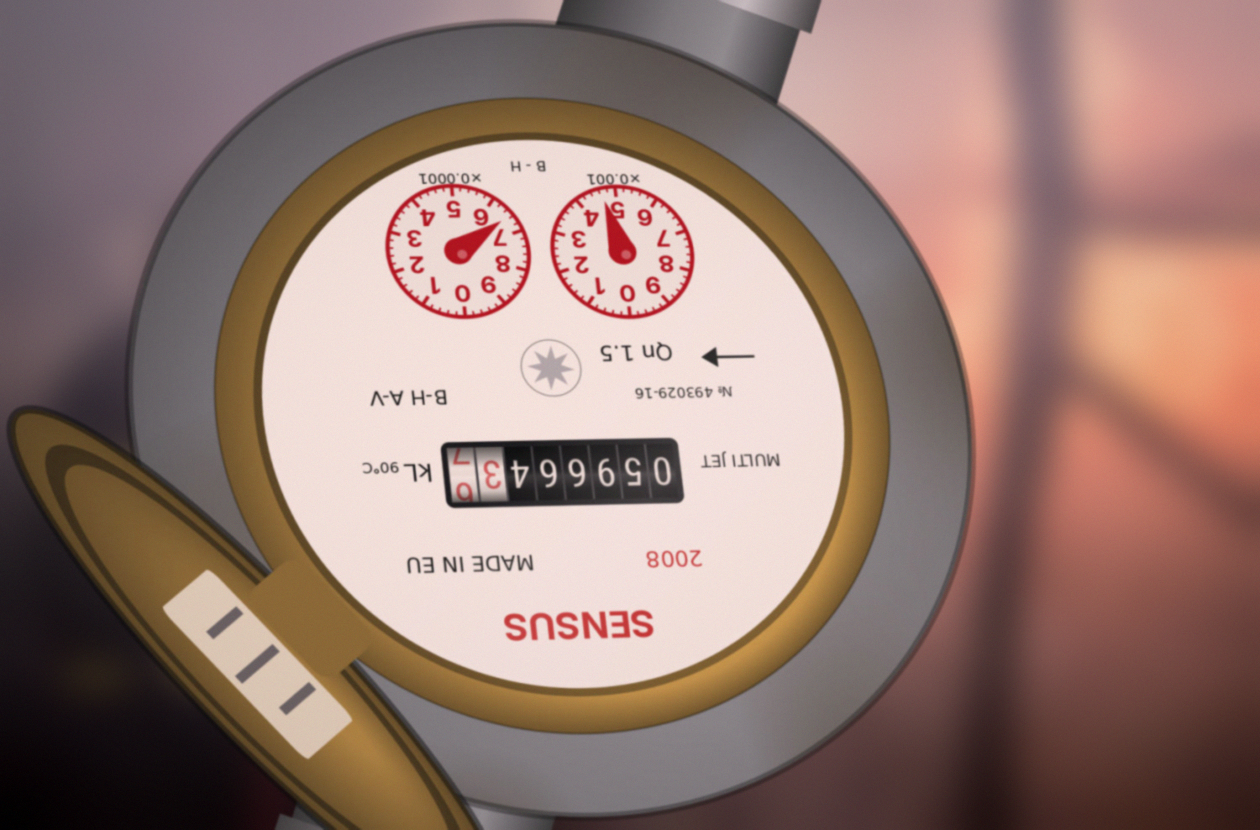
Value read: 59664.3646kL
